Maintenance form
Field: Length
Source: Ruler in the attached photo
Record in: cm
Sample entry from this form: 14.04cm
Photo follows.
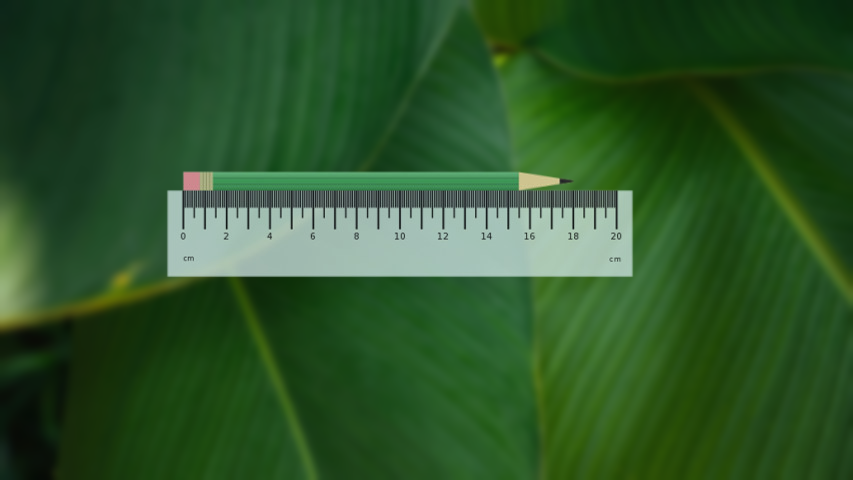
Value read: 18cm
